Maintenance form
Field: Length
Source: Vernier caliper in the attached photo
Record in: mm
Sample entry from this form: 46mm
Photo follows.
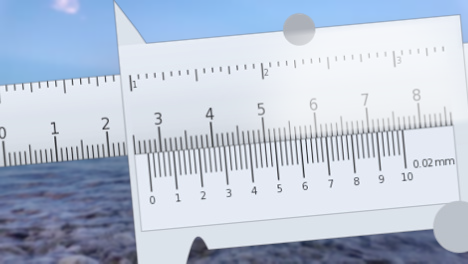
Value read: 27.5mm
